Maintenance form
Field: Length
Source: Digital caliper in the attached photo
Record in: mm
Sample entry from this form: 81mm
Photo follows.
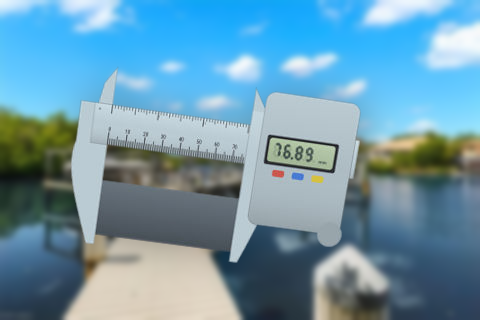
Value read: 76.89mm
